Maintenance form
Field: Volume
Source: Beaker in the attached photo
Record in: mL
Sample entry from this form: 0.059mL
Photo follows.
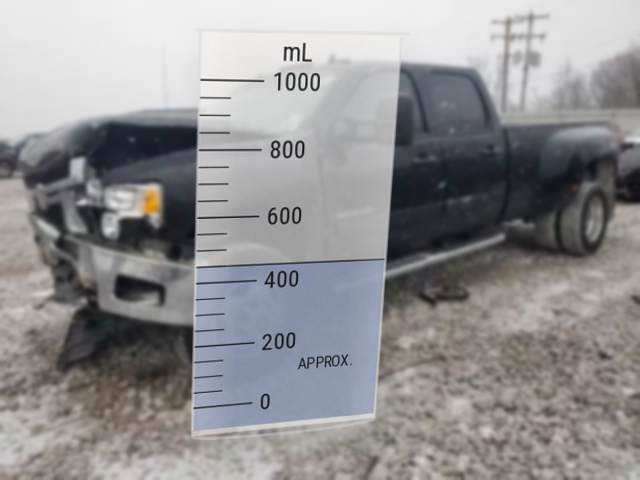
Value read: 450mL
